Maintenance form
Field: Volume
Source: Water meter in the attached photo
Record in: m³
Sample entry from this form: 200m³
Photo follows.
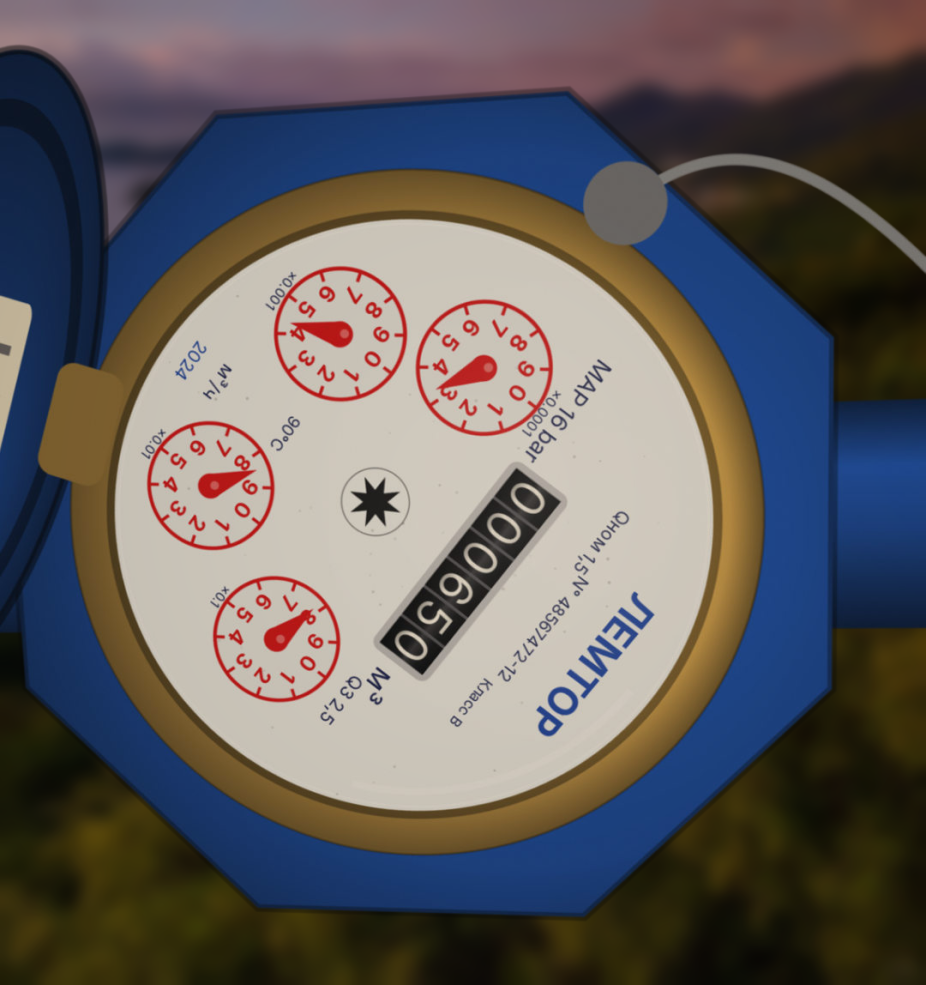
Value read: 650.7843m³
